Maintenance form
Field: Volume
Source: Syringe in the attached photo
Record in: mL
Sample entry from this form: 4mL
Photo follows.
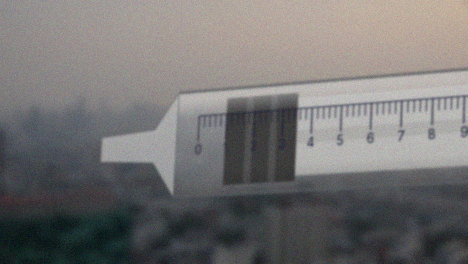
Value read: 1mL
